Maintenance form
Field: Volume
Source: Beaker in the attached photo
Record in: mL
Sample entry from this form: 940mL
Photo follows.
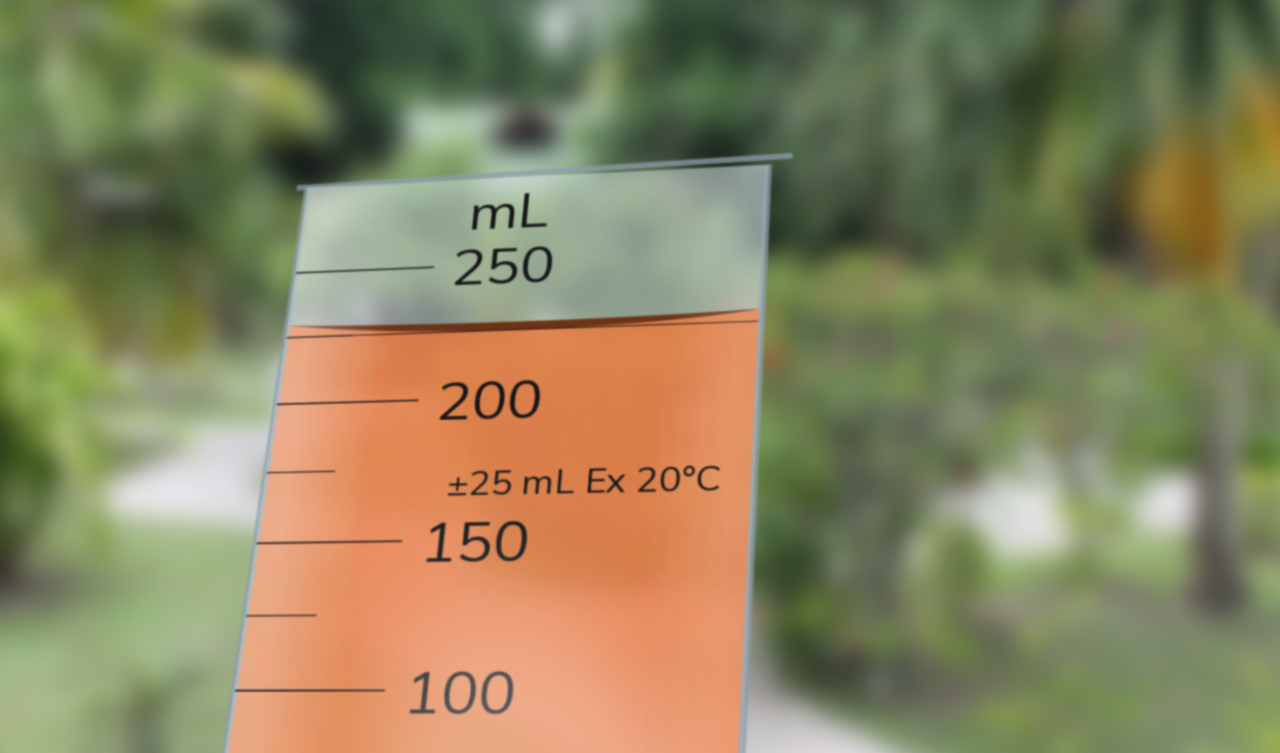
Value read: 225mL
